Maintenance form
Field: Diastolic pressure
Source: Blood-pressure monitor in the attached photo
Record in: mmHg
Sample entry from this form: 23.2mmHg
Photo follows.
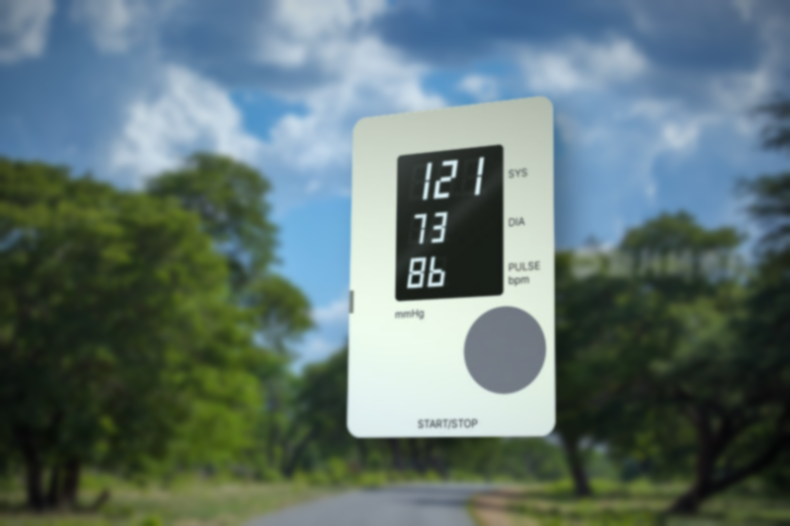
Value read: 73mmHg
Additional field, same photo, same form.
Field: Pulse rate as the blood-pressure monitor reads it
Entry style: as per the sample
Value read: 86bpm
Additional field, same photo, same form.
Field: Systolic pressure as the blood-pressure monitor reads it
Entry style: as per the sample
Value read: 121mmHg
